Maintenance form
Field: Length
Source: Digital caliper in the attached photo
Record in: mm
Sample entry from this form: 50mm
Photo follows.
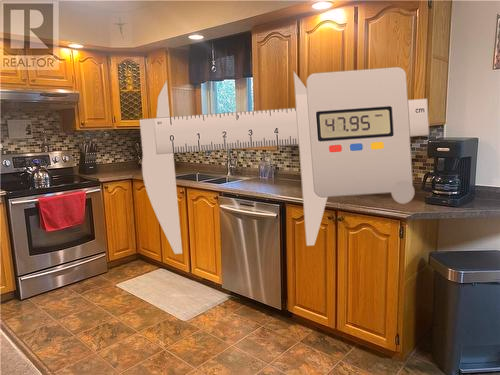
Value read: 47.95mm
